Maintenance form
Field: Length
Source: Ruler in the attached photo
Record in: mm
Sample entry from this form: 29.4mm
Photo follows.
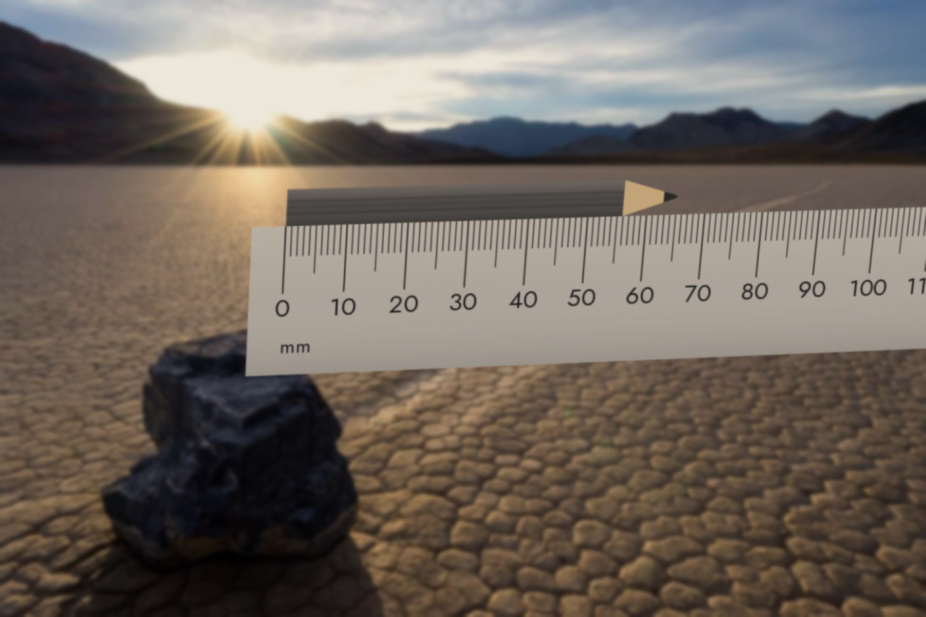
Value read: 65mm
